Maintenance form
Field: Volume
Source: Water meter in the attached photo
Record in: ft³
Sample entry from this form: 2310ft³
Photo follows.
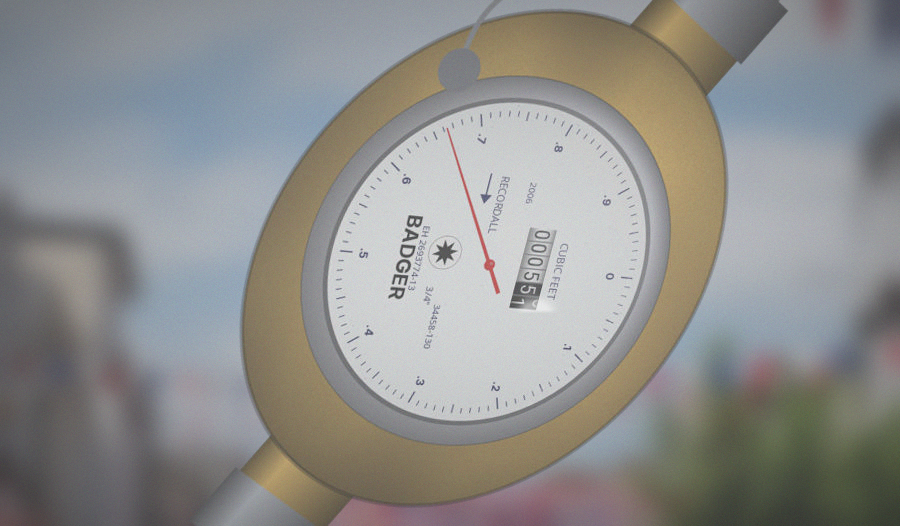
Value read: 550.66ft³
